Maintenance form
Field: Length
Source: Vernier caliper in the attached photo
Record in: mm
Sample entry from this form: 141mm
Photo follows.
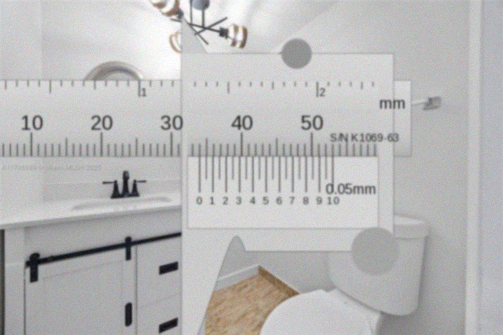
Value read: 34.0mm
